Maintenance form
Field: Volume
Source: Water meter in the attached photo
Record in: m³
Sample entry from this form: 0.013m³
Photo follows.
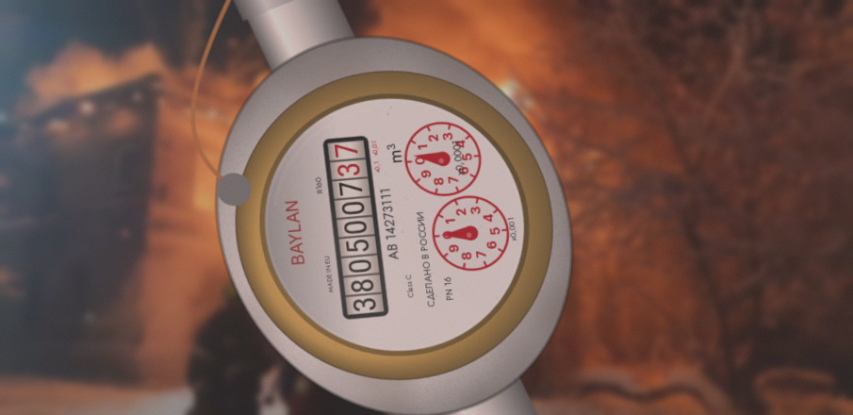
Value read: 3805007.3700m³
